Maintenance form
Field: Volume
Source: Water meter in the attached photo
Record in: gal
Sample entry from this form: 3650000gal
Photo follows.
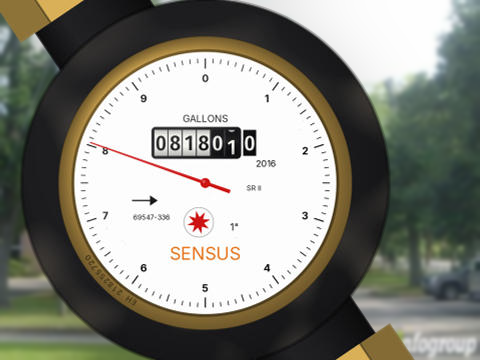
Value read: 818008.0gal
